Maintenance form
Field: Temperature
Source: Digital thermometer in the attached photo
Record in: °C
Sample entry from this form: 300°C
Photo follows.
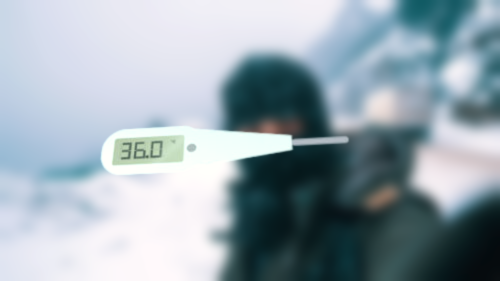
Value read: 36.0°C
